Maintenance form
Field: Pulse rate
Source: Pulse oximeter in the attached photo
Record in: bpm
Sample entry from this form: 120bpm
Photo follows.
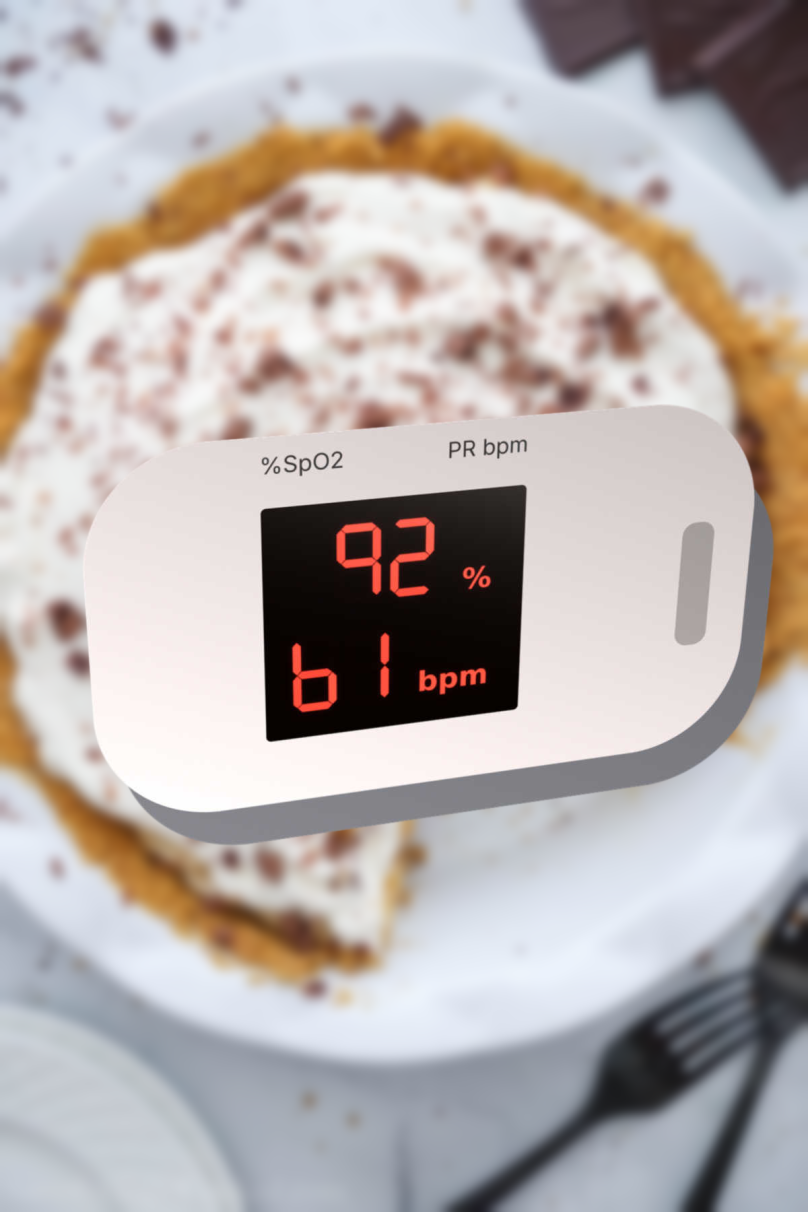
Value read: 61bpm
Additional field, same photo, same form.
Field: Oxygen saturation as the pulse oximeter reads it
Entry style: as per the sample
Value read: 92%
